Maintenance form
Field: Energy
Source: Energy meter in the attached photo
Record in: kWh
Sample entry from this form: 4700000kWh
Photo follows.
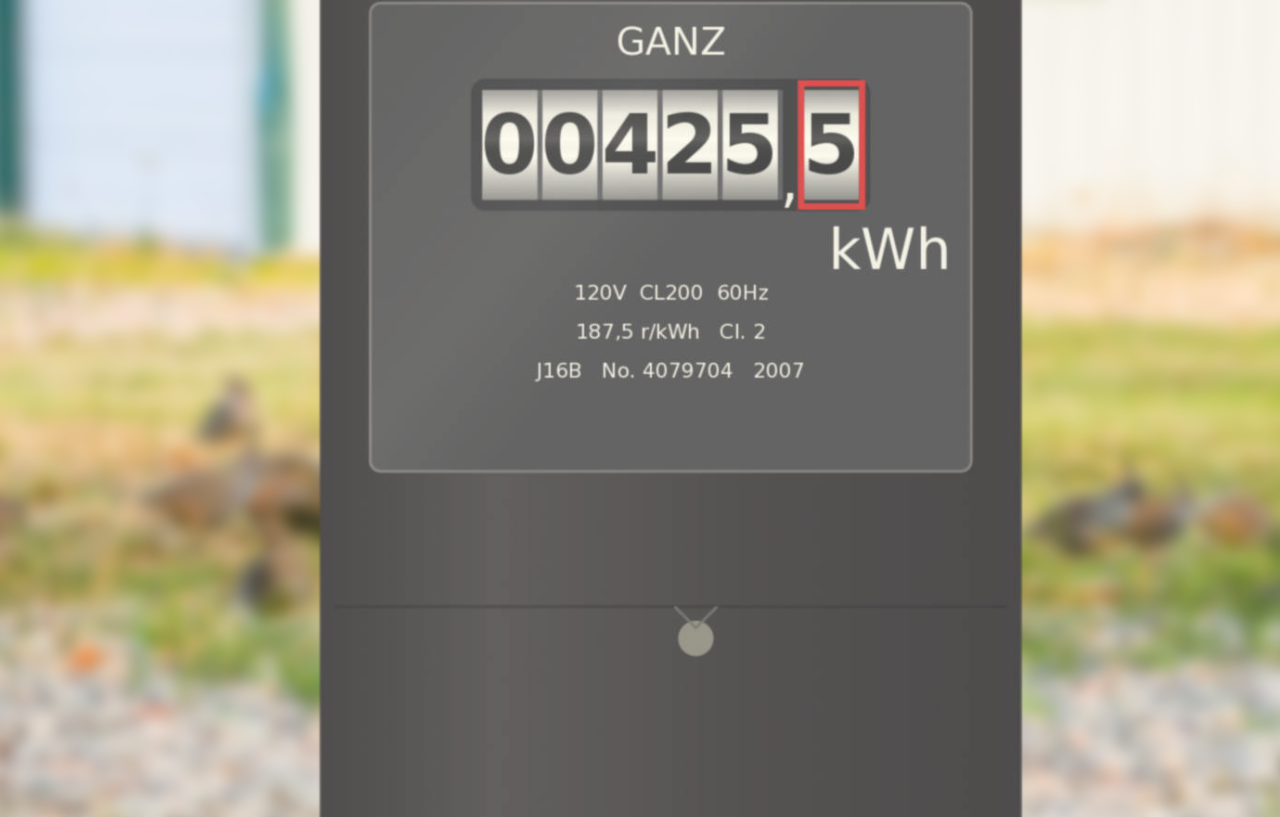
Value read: 425.5kWh
